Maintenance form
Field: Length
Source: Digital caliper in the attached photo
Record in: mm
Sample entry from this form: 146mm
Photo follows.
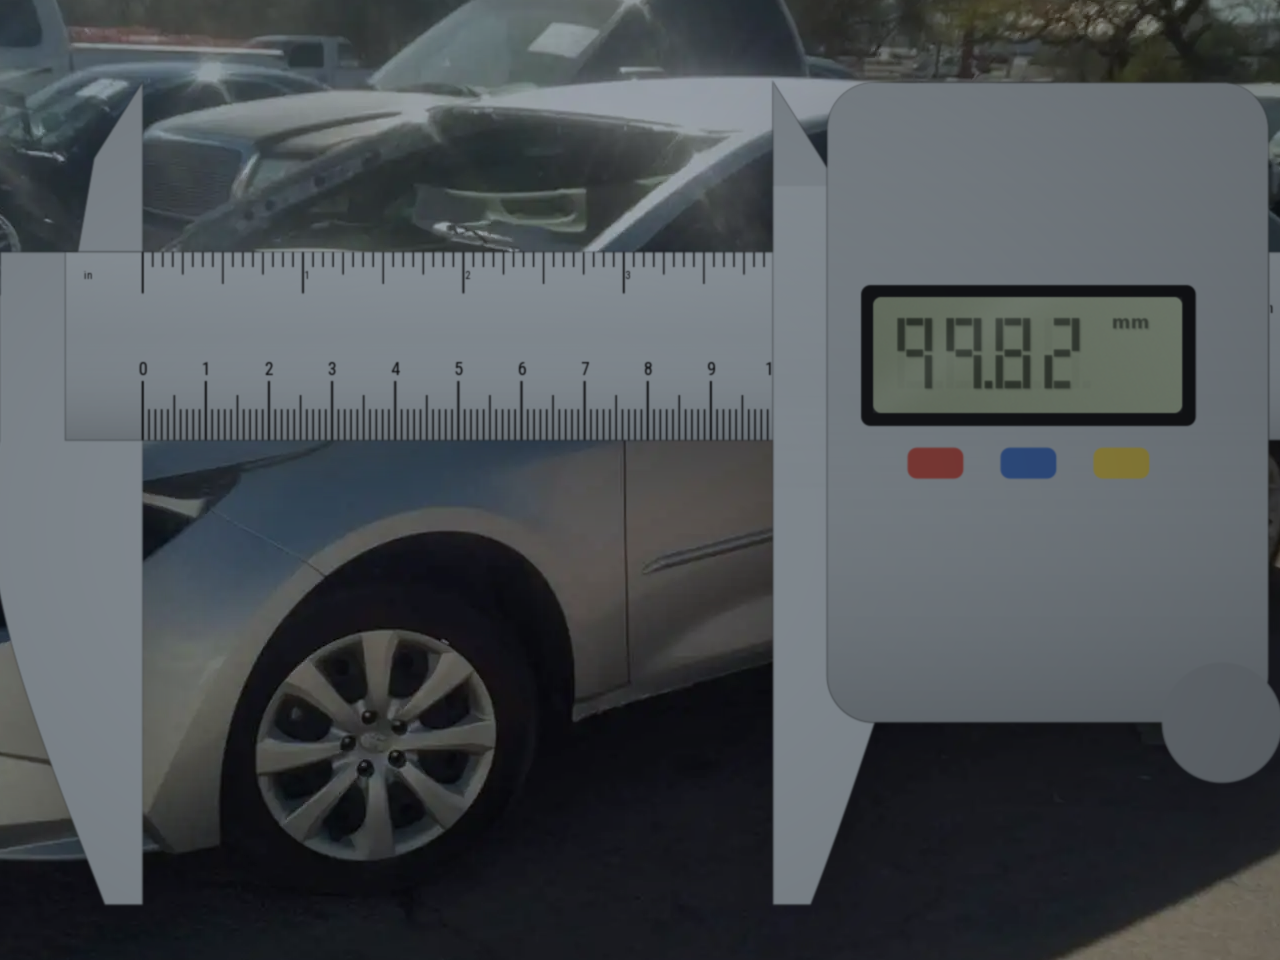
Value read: 99.82mm
